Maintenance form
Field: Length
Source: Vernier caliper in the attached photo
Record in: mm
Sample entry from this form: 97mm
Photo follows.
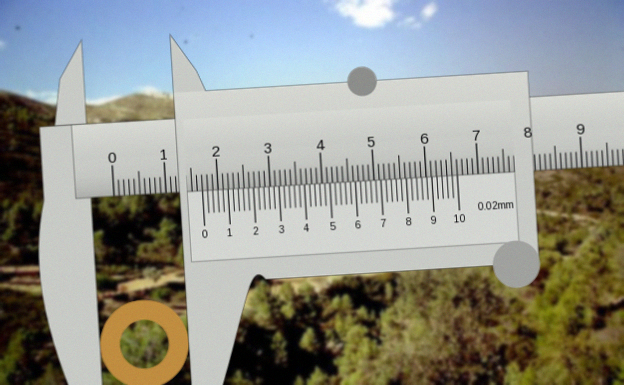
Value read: 17.0mm
